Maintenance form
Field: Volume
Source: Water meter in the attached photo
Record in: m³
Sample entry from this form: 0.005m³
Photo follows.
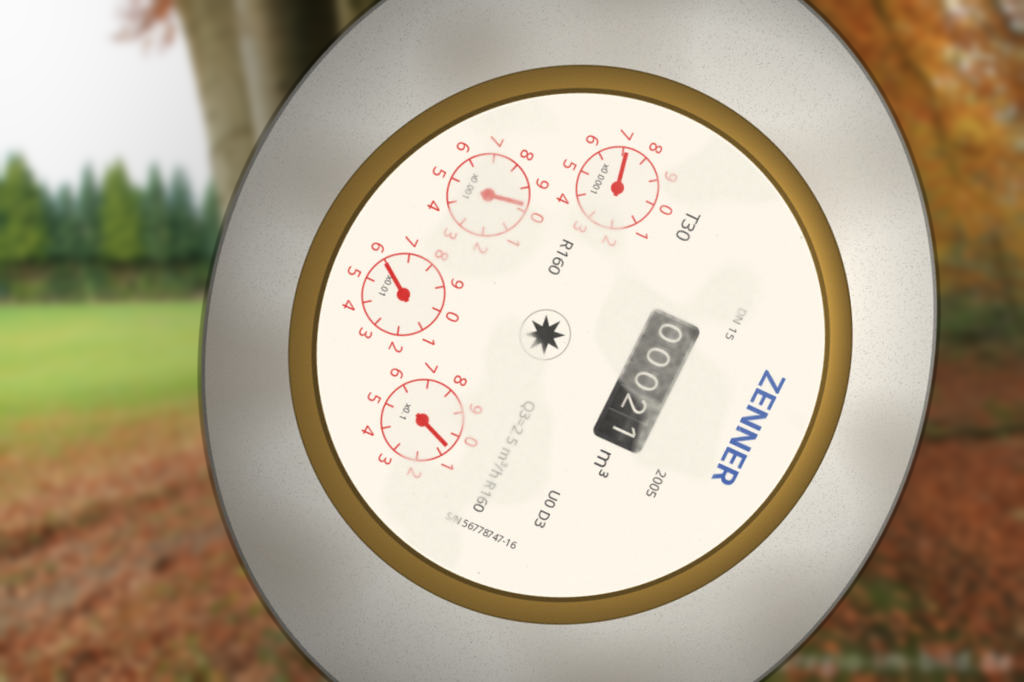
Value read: 21.0597m³
